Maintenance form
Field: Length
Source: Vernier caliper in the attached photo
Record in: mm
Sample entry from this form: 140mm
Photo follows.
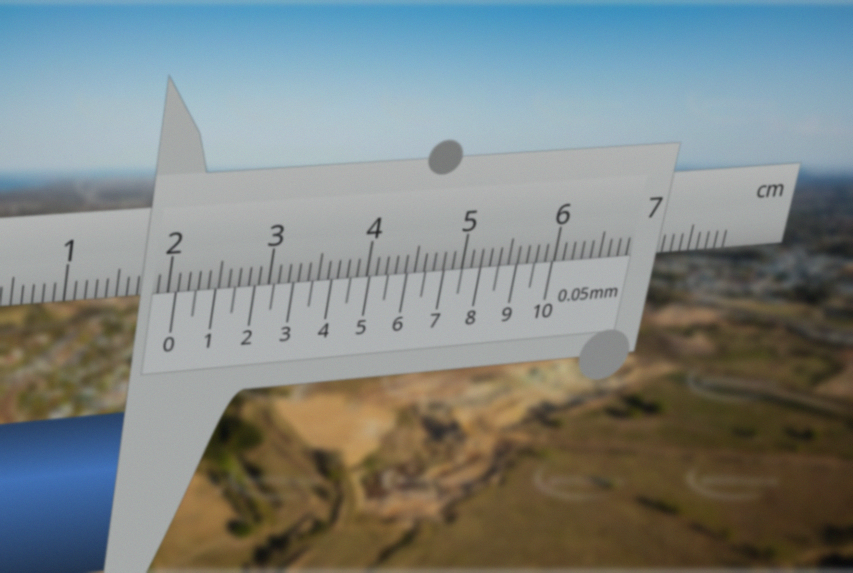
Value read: 20.8mm
